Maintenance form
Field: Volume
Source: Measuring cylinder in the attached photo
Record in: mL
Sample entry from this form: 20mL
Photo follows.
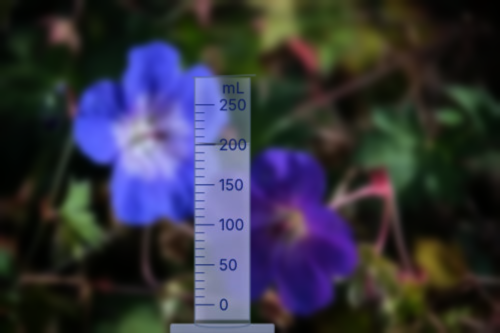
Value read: 200mL
